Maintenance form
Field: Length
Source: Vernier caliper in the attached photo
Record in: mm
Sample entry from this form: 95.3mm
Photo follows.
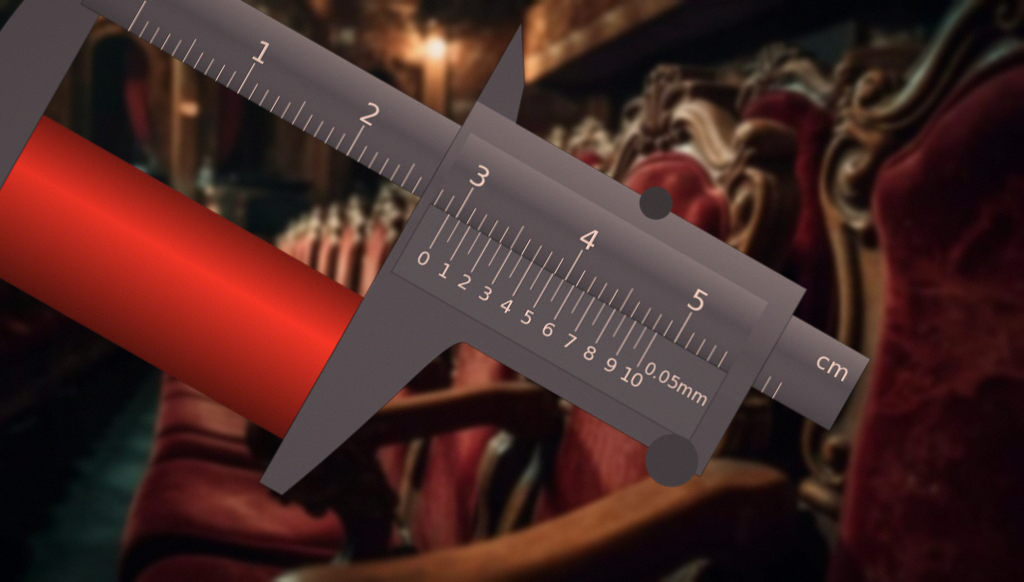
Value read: 29.4mm
